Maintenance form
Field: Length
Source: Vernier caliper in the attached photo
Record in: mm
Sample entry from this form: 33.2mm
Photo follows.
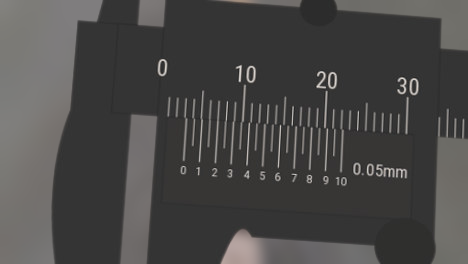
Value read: 3.2mm
